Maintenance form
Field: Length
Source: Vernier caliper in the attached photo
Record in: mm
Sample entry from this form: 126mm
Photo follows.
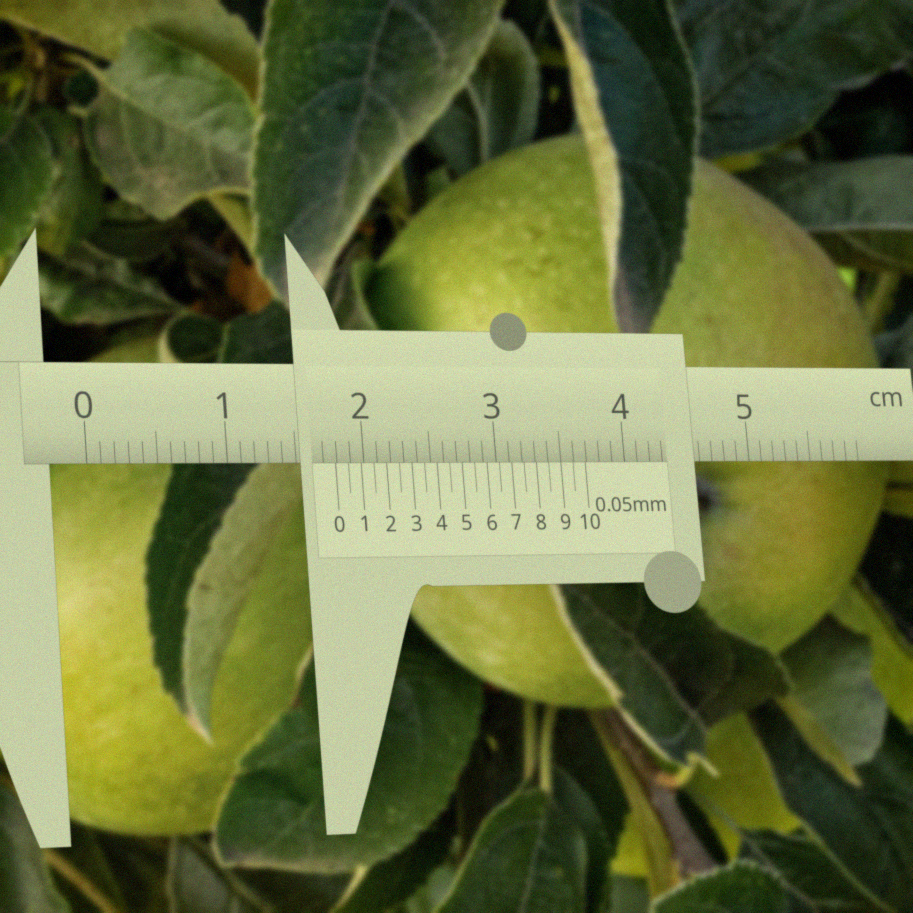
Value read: 17.9mm
